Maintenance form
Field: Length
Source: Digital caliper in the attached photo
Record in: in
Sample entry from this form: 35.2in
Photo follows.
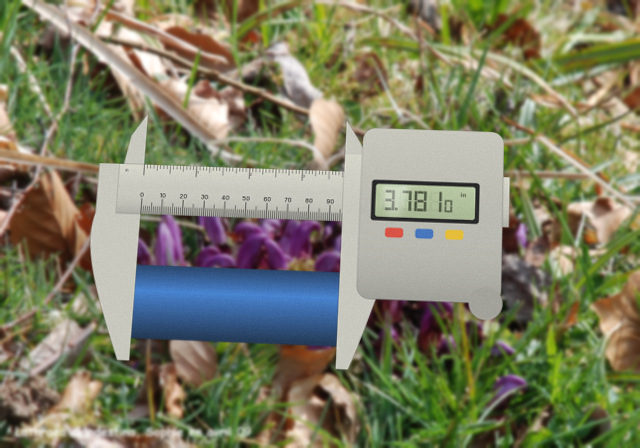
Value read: 3.7810in
